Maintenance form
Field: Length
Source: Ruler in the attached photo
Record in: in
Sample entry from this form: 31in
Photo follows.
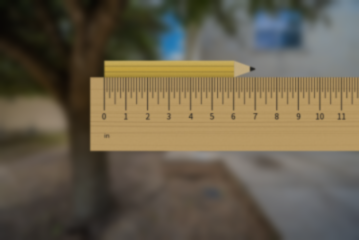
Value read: 7in
